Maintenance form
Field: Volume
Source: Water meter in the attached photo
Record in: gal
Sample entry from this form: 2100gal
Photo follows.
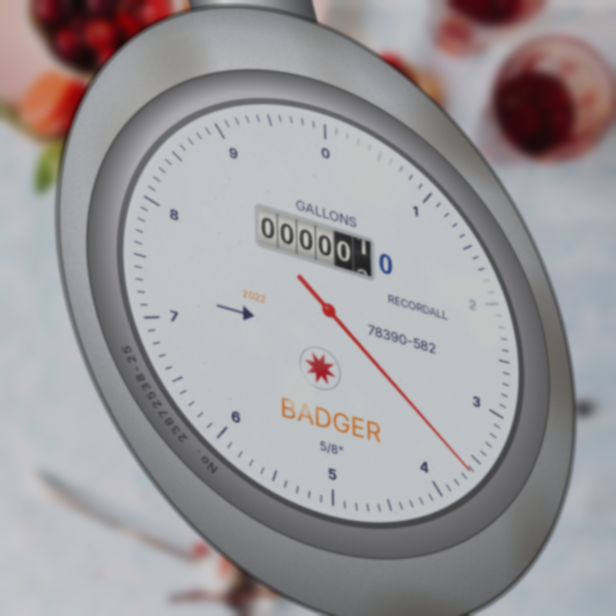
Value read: 13.6gal
